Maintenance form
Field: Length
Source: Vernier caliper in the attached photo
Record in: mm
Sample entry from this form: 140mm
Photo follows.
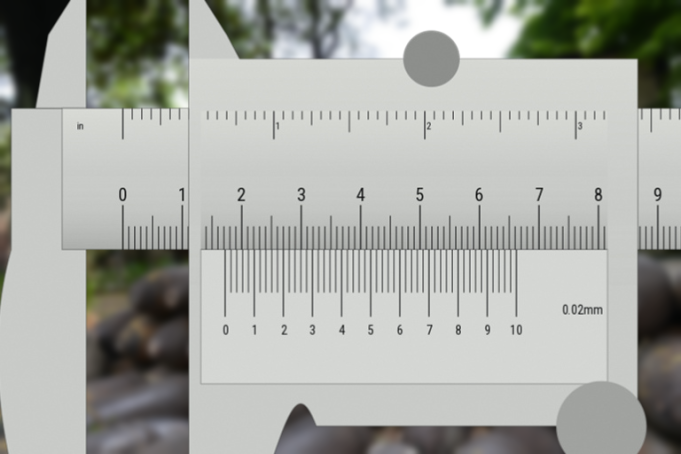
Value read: 17.2mm
